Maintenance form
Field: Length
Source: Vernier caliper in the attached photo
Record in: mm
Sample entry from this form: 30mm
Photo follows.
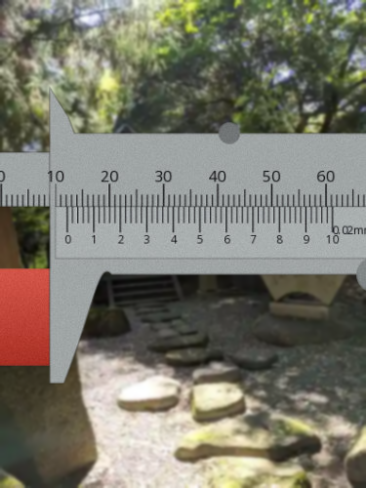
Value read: 12.2mm
